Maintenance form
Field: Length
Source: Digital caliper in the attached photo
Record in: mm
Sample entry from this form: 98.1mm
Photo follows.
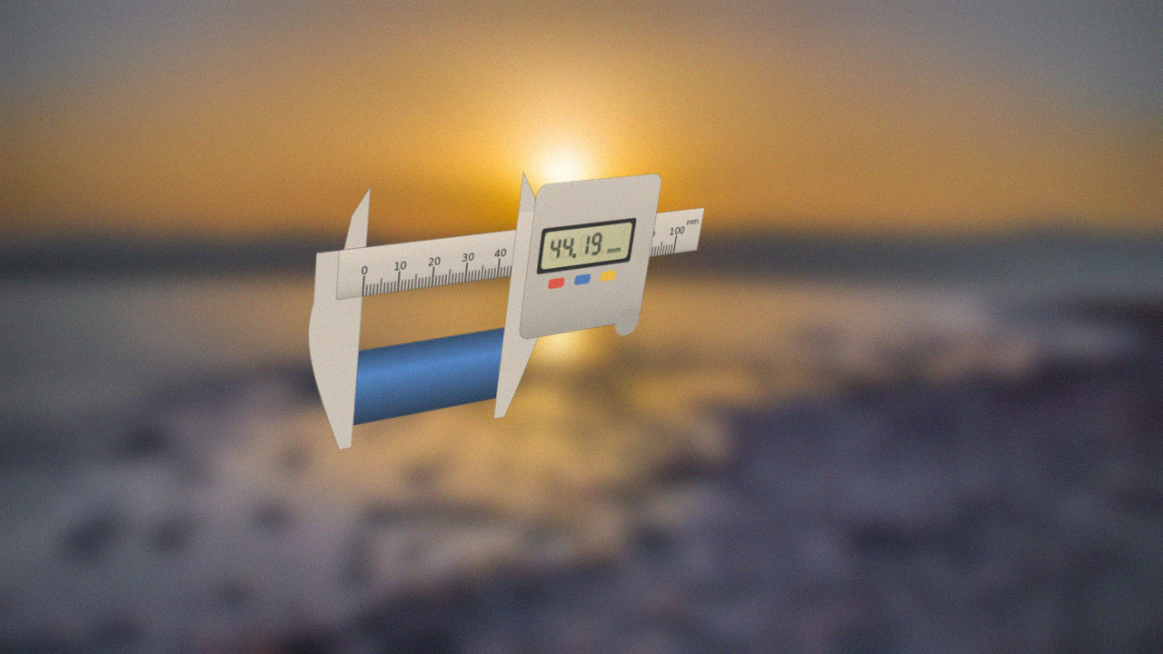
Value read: 44.19mm
